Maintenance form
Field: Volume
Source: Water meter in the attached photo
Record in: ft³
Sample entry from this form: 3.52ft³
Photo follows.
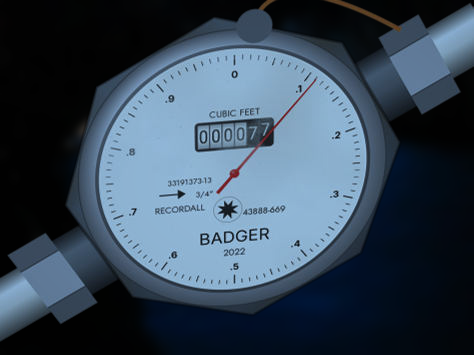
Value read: 77.11ft³
